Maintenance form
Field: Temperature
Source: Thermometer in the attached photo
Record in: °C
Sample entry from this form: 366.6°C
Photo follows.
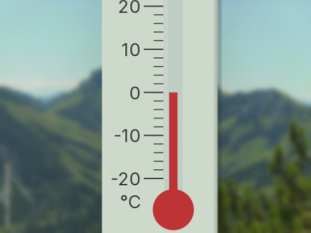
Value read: 0°C
